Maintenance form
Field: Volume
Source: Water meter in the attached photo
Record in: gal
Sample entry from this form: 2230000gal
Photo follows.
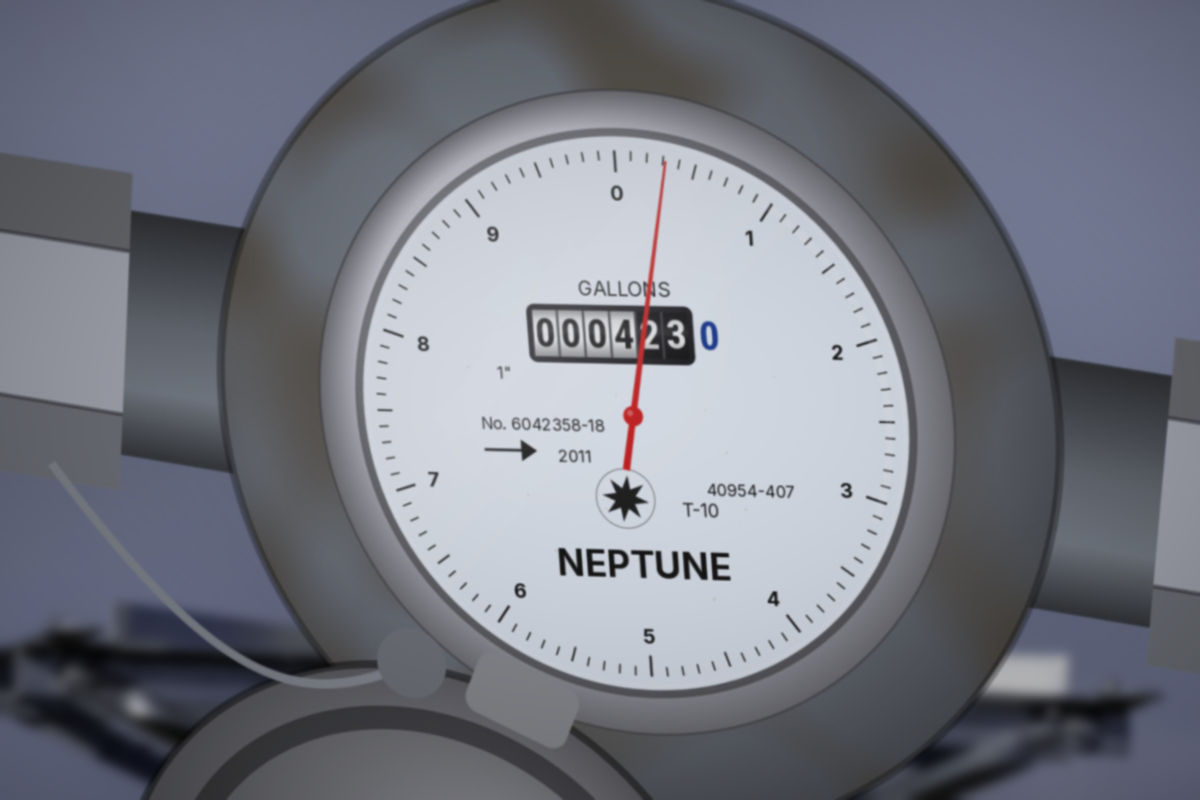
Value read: 4230.3gal
